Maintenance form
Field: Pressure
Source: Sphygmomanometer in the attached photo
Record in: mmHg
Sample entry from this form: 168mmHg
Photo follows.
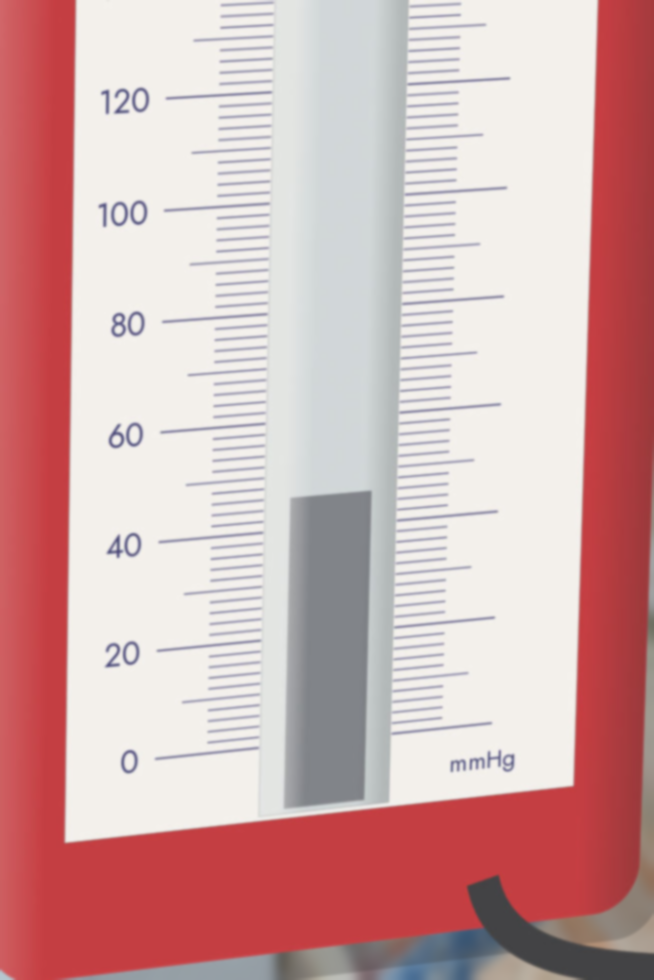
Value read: 46mmHg
